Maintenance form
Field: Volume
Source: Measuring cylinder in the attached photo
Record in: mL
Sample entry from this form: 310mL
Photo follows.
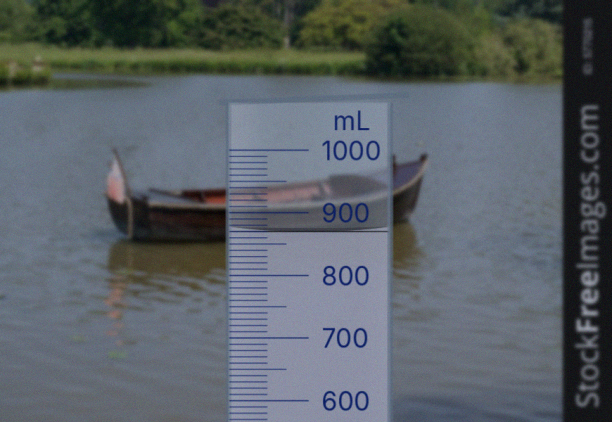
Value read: 870mL
